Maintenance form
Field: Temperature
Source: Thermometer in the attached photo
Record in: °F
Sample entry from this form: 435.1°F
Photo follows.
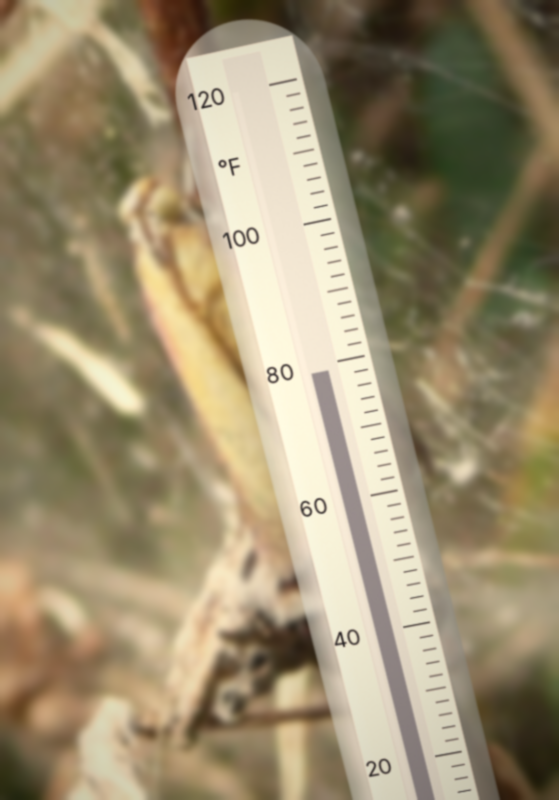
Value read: 79°F
